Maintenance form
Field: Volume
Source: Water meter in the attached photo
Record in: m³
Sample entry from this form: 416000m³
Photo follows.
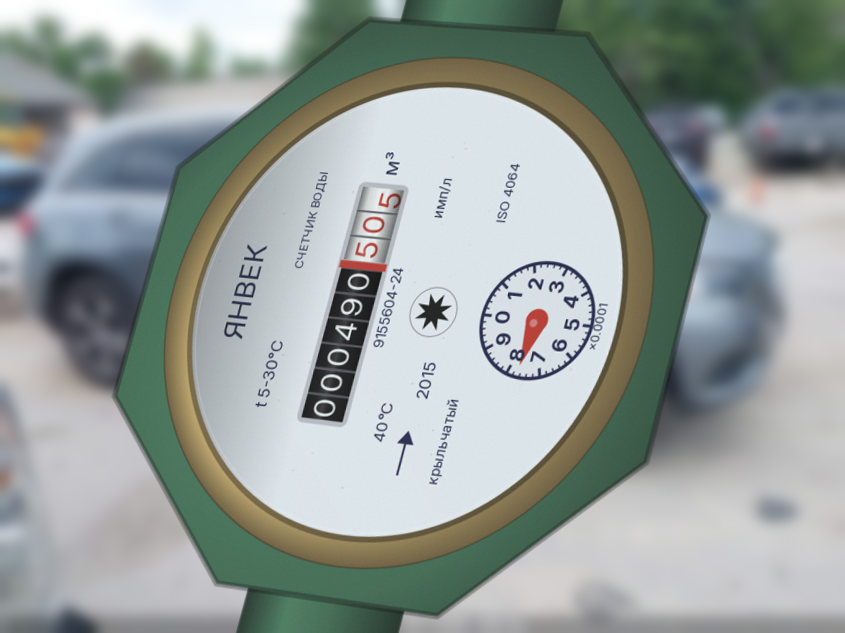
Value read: 490.5047m³
